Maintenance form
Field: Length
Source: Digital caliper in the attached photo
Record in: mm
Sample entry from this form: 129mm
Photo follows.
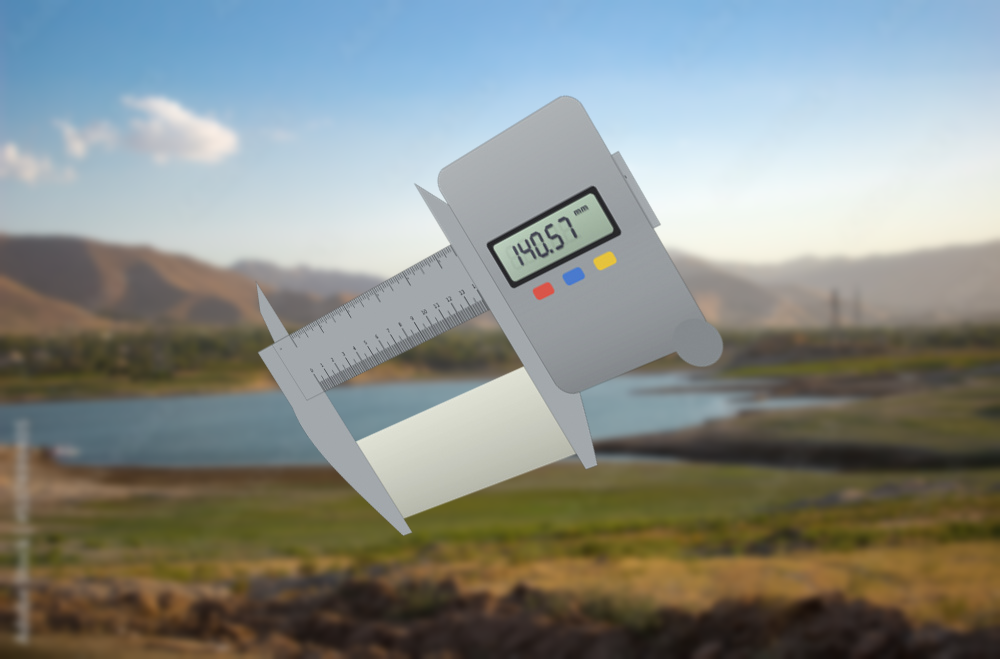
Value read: 140.57mm
